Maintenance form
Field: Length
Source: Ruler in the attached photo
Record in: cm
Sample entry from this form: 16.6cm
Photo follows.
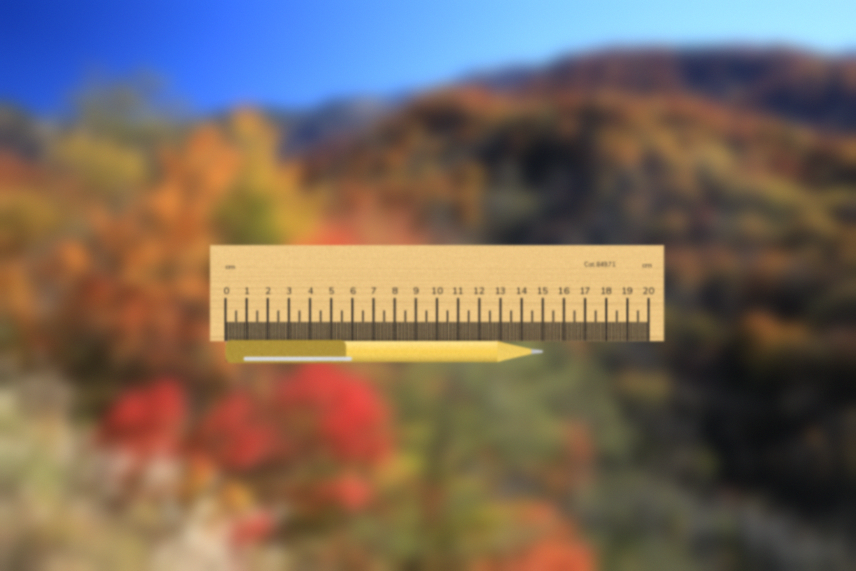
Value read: 15cm
